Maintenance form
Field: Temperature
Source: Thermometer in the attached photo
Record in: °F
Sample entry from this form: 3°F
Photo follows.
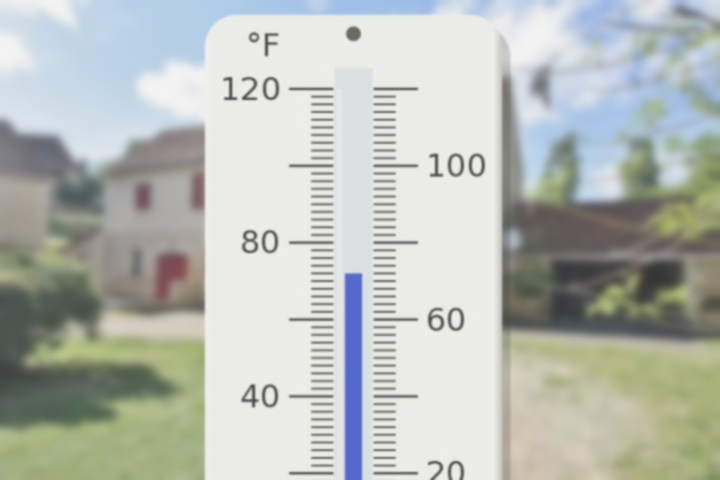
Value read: 72°F
